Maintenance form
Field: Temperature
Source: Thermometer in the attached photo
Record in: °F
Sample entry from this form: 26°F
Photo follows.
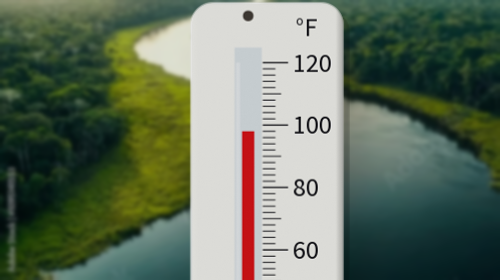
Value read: 98°F
